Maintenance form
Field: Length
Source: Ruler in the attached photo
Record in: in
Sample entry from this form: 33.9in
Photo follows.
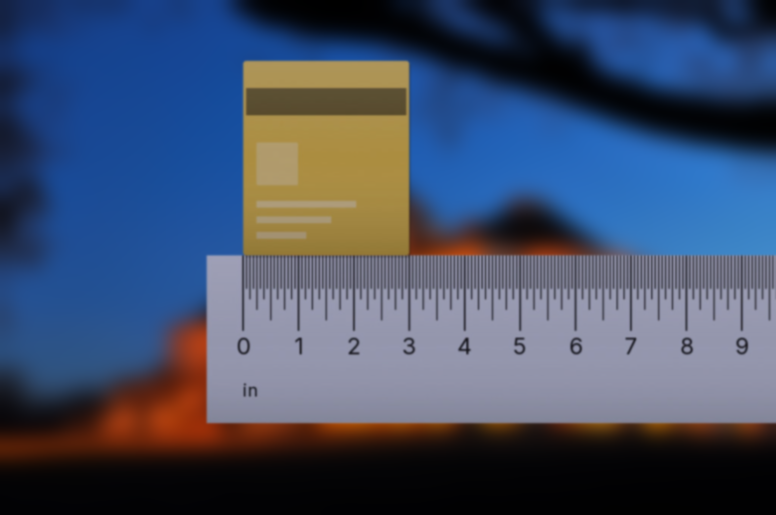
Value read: 3in
